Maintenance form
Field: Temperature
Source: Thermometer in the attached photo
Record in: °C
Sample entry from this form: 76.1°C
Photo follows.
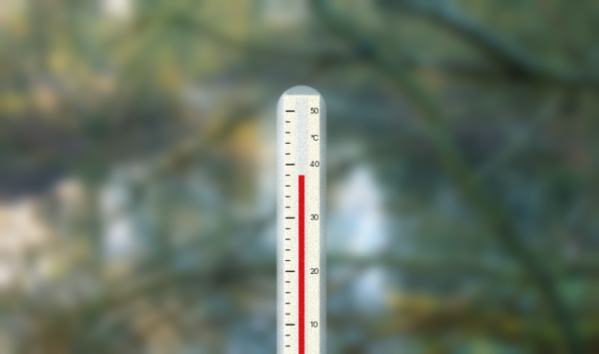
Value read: 38°C
